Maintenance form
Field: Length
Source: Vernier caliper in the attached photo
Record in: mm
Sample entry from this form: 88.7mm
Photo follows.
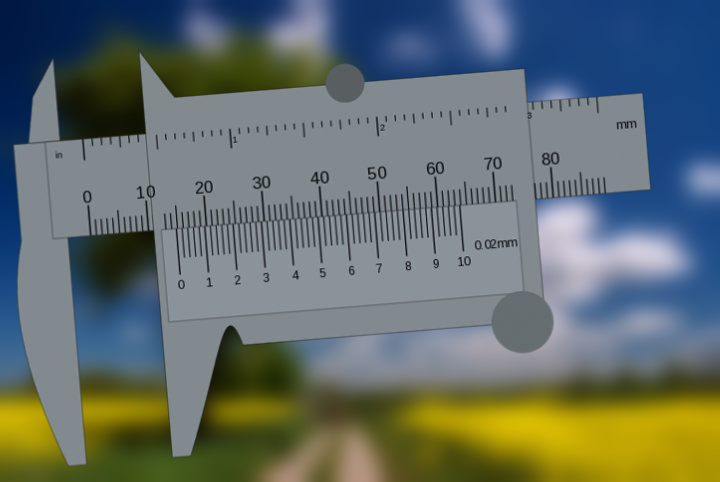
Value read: 14.8mm
